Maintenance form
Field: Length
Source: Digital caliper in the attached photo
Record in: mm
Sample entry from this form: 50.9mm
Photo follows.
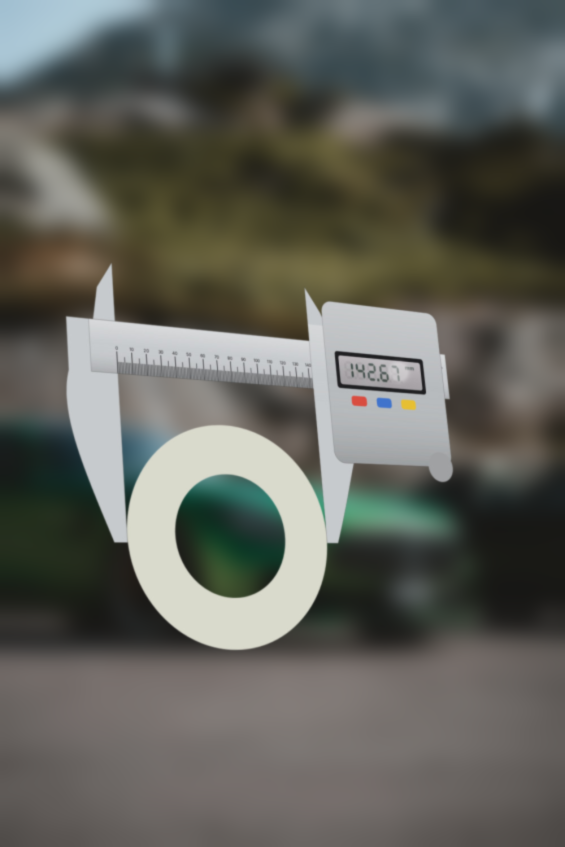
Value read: 142.67mm
